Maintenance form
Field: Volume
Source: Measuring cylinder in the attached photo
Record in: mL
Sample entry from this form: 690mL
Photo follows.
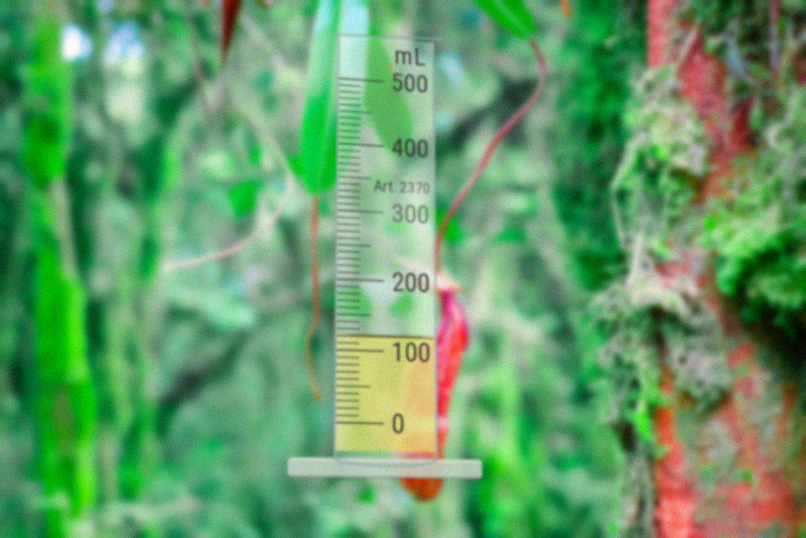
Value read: 120mL
